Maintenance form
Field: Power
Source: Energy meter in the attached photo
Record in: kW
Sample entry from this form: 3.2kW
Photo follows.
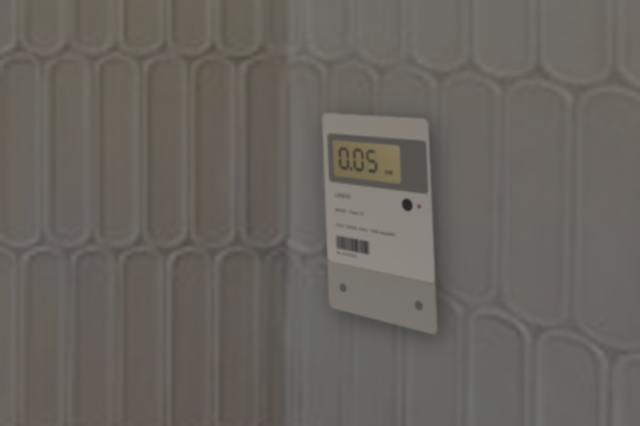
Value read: 0.05kW
